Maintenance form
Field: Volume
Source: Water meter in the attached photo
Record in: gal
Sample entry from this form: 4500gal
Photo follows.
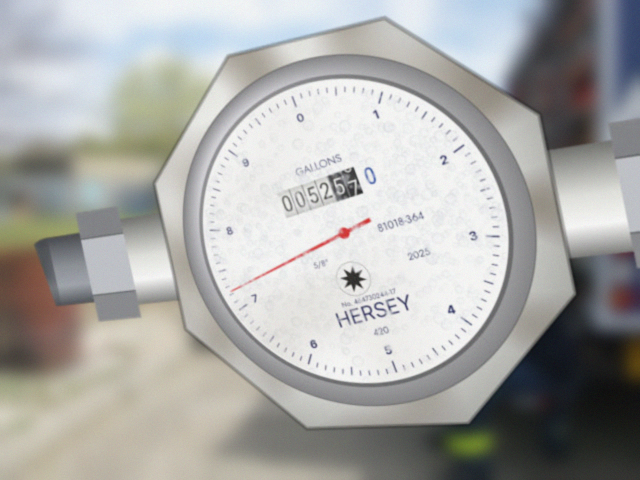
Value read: 52567.2gal
